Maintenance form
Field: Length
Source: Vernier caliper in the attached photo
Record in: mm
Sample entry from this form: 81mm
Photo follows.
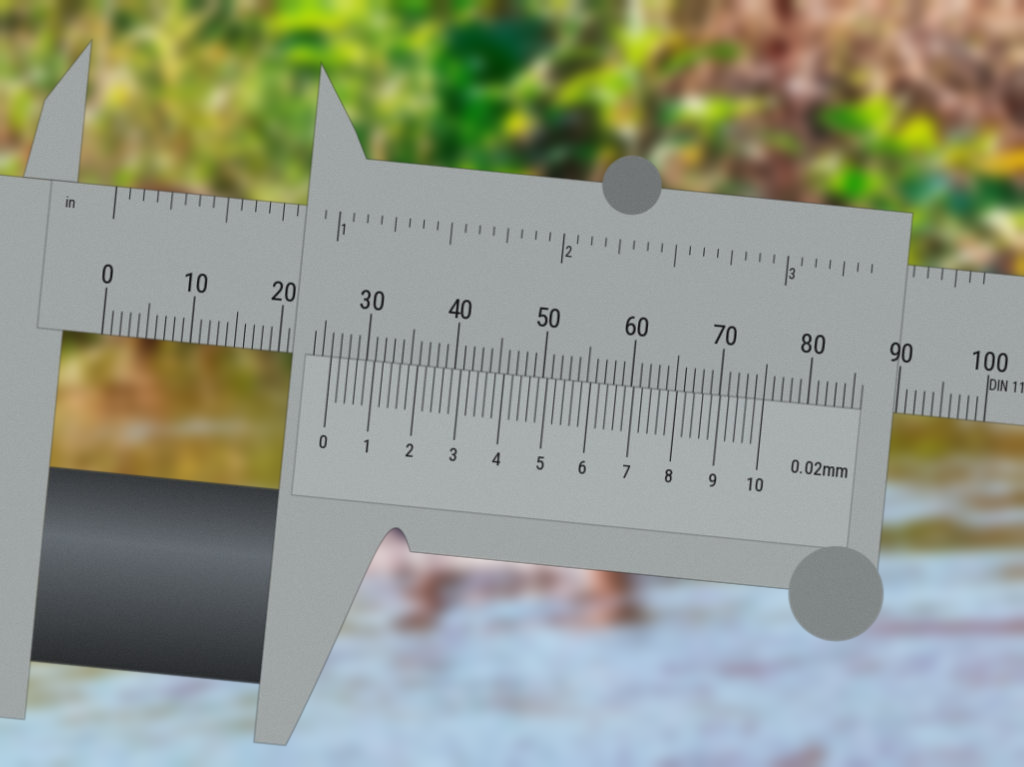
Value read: 26.0mm
